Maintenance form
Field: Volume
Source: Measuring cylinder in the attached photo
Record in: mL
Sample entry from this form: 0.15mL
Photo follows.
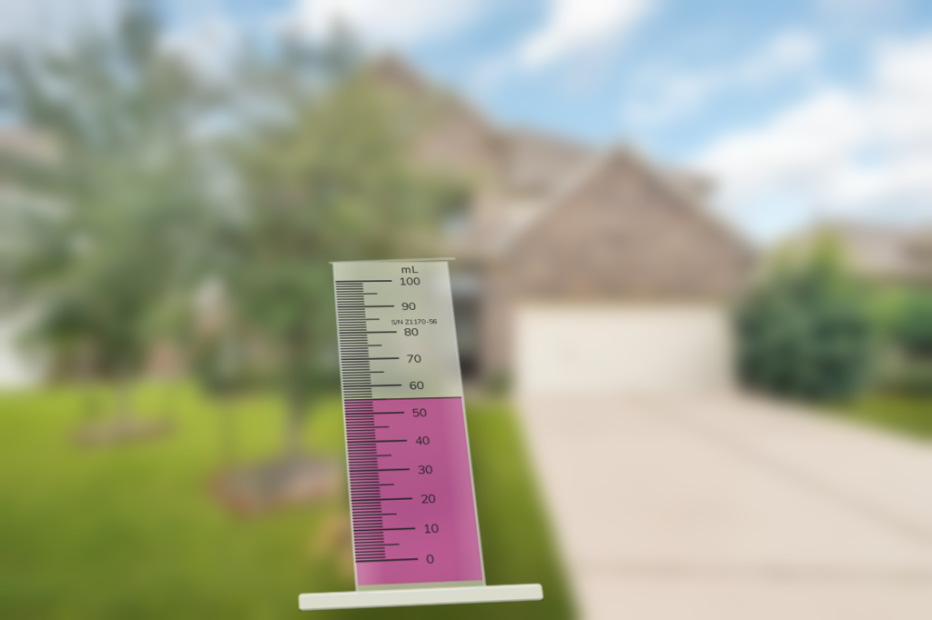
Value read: 55mL
